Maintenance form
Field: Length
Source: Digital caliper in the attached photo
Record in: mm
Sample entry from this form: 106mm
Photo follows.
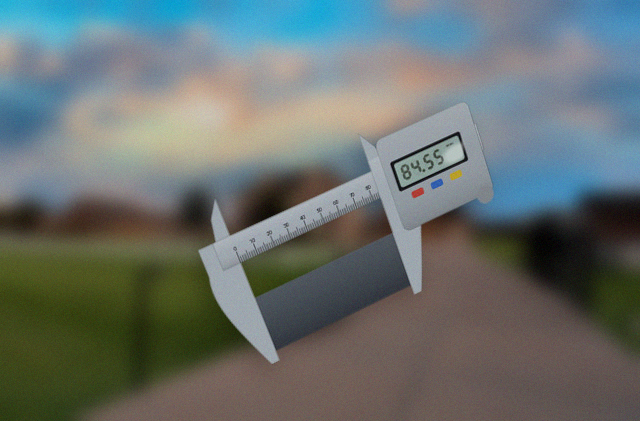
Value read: 84.55mm
